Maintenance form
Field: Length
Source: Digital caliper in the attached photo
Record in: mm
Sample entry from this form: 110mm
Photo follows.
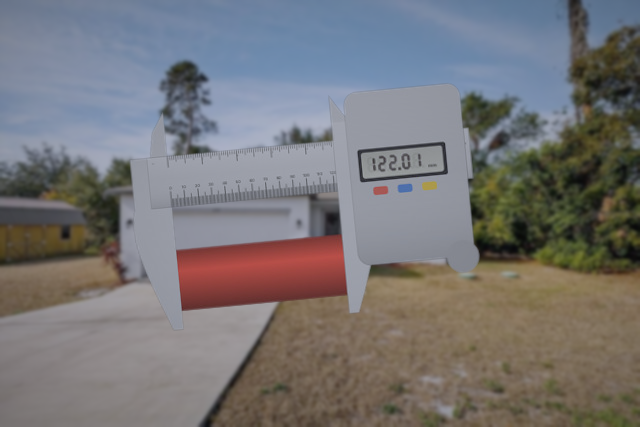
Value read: 122.01mm
